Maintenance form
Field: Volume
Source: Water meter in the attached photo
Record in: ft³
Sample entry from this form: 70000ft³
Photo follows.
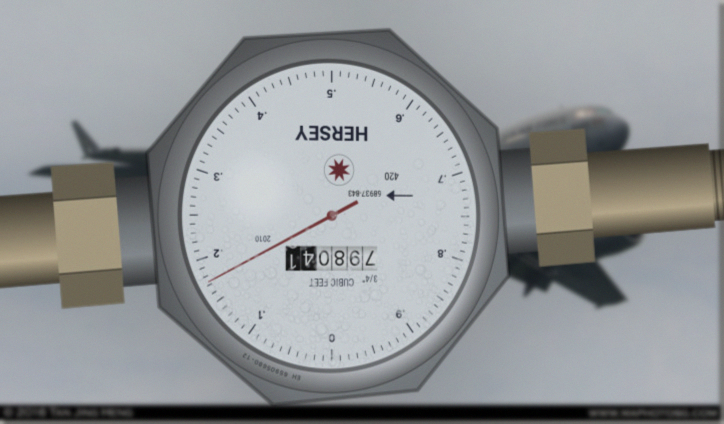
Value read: 798041.17ft³
